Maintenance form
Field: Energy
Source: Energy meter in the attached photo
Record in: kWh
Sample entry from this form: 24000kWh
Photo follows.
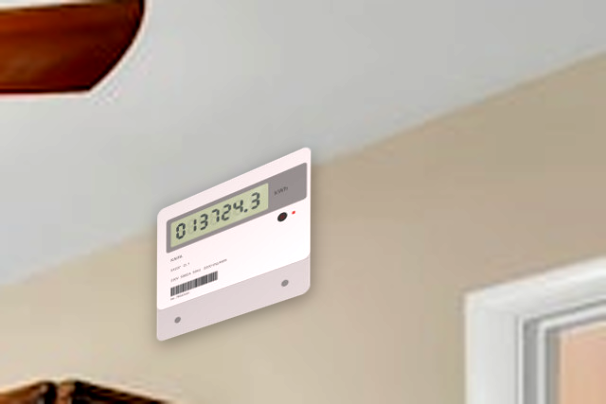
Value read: 13724.3kWh
